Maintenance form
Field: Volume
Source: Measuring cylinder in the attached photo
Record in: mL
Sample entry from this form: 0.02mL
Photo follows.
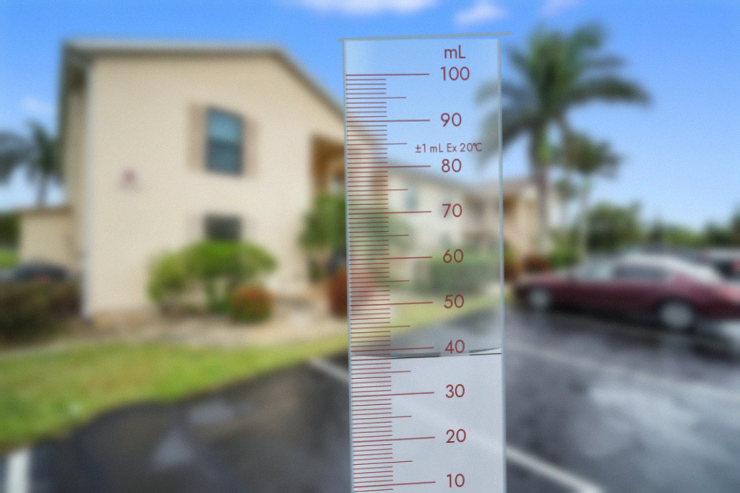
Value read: 38mL
